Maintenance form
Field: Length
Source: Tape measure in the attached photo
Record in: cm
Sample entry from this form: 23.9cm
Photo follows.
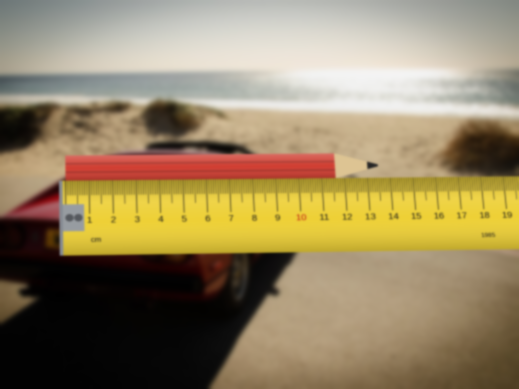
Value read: 13.5cm
